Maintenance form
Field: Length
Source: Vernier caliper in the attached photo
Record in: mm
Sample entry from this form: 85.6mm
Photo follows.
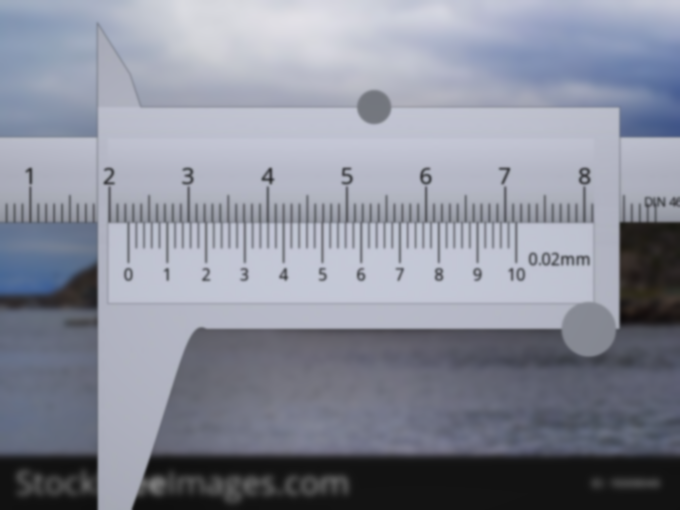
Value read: 22.4mm
